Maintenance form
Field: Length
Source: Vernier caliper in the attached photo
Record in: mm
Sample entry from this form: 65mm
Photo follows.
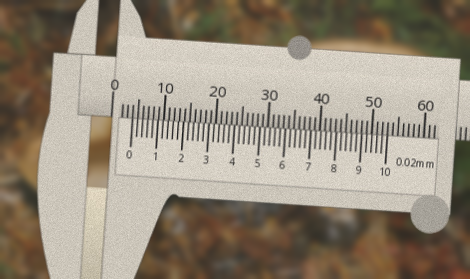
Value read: 4.0mm
